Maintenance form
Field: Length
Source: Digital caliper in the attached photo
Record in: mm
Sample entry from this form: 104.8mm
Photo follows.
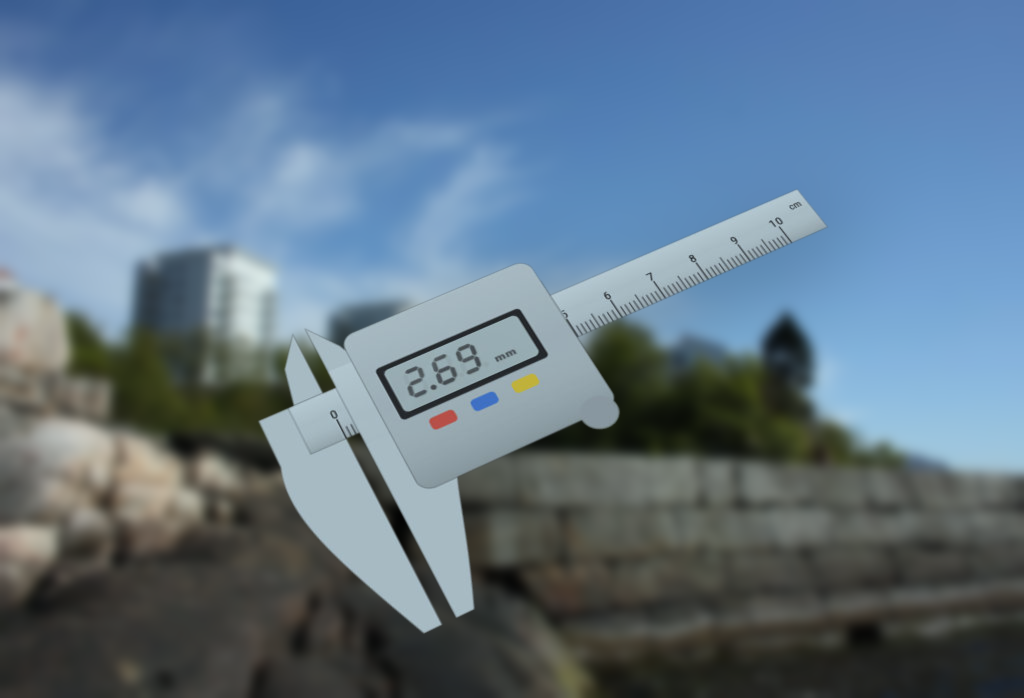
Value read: 2.69mm
